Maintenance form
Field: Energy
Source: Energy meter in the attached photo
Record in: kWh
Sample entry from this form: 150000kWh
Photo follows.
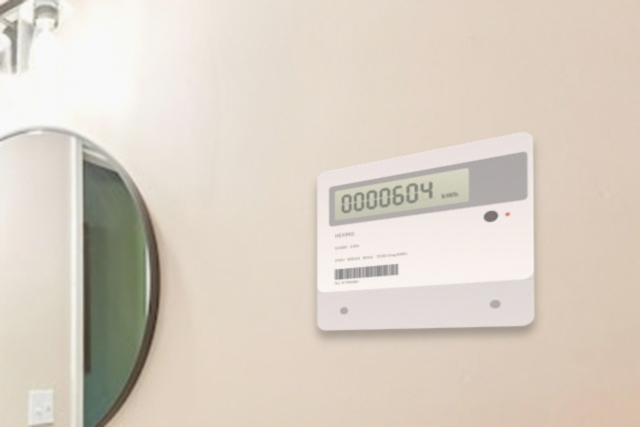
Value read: 604kWh
